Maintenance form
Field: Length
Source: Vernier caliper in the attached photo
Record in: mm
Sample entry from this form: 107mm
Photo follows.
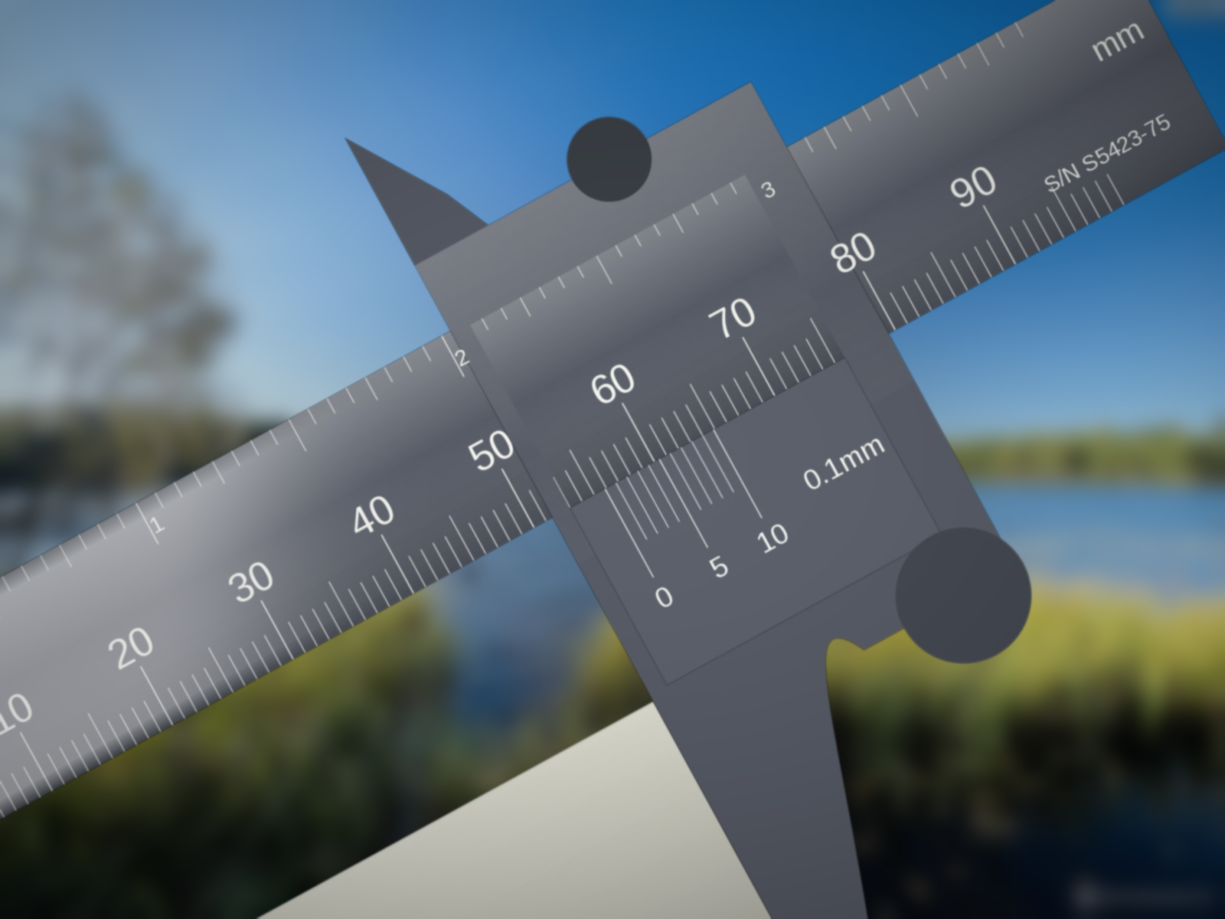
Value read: 55.9mm
